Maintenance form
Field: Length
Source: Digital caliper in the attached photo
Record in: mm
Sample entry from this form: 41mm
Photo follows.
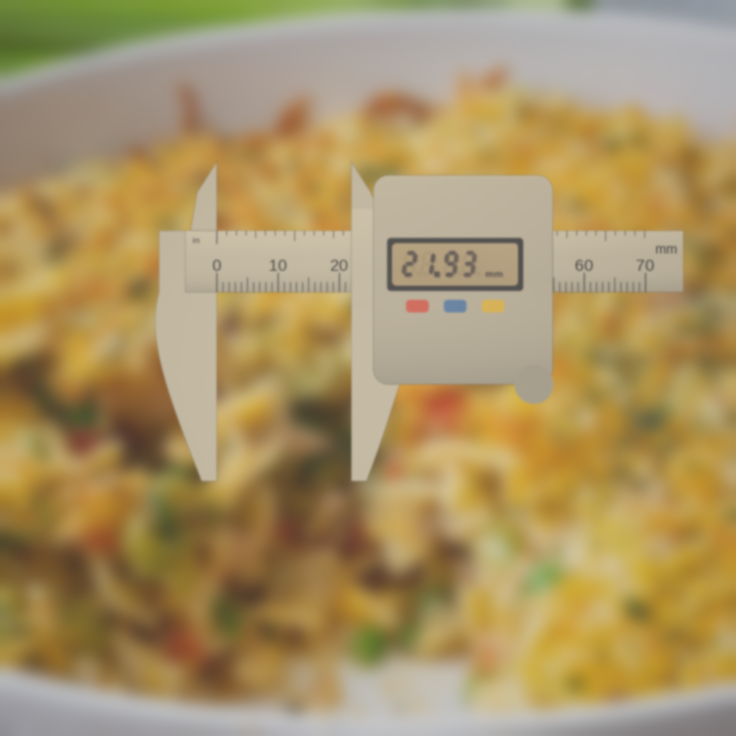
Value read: 21.93mm
